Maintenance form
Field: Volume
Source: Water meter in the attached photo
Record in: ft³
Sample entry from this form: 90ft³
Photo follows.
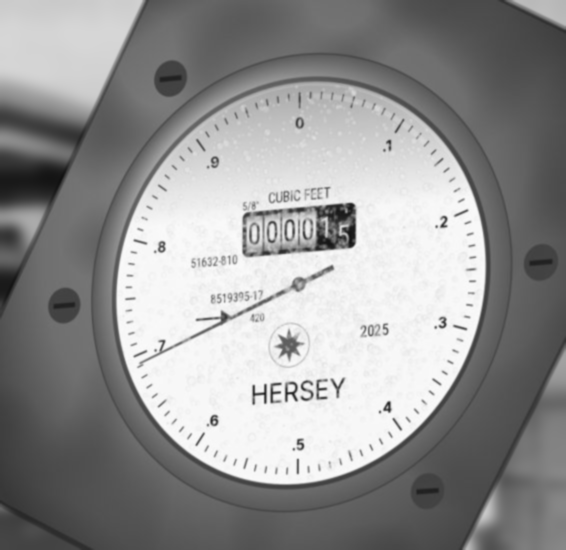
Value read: 14.69ft³
